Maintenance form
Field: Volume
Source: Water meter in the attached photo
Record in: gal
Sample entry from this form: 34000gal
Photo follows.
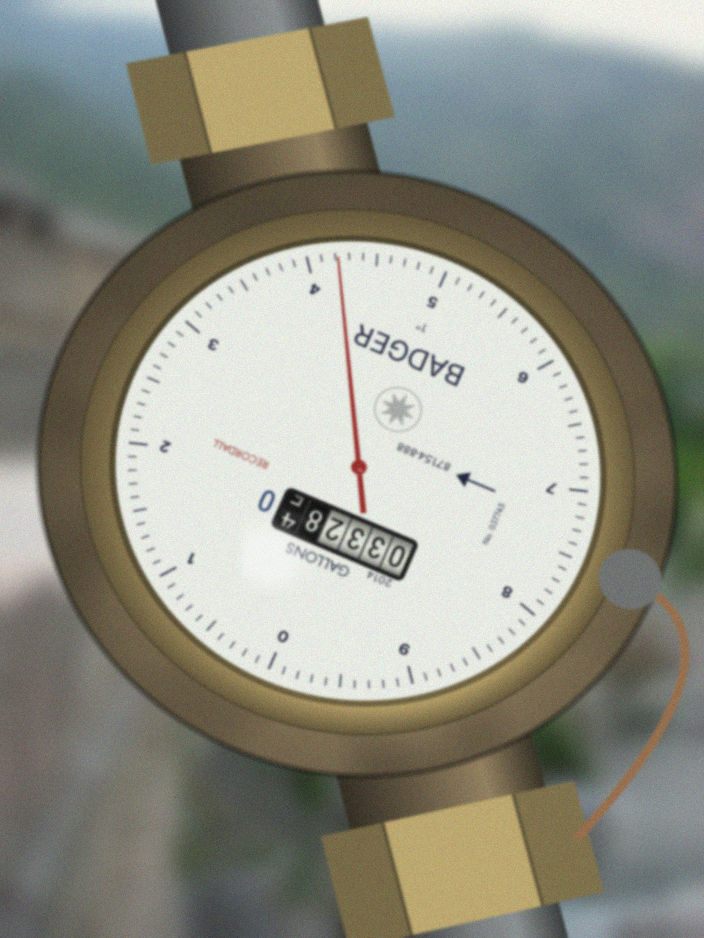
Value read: 332844.2gal
